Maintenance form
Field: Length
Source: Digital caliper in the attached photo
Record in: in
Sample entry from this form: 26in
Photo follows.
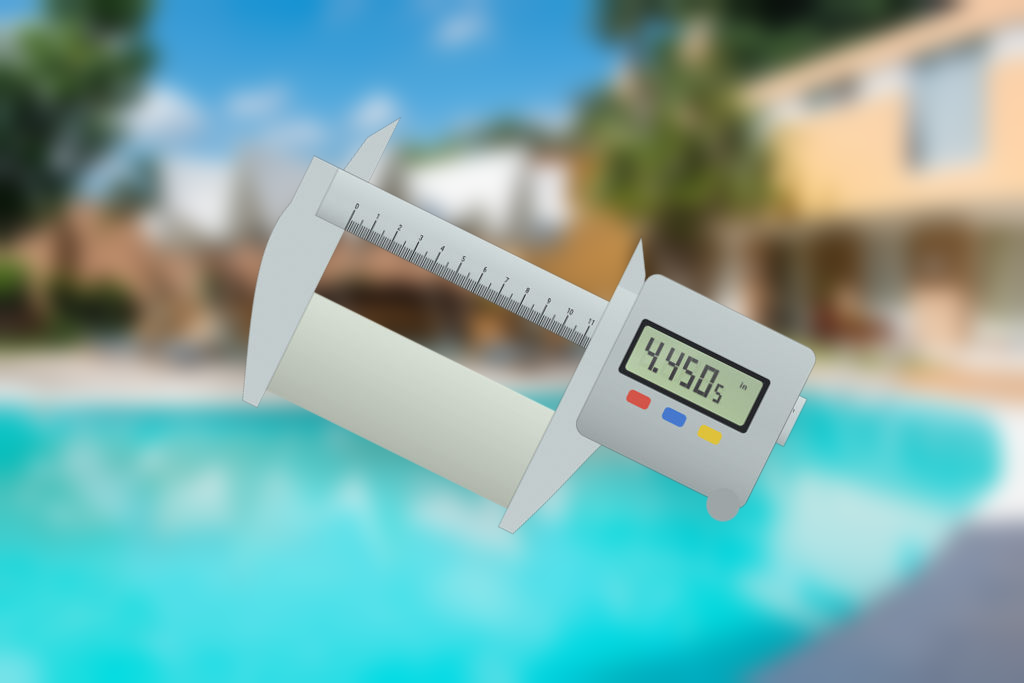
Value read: 4.4505in
